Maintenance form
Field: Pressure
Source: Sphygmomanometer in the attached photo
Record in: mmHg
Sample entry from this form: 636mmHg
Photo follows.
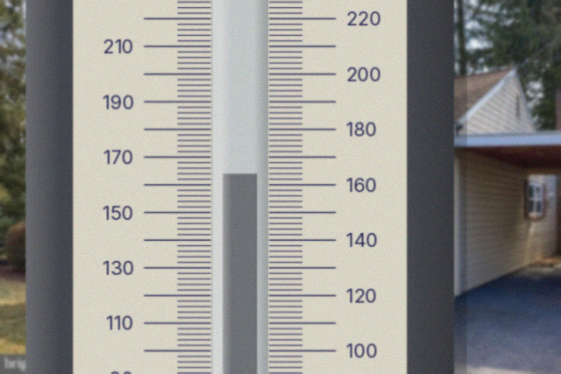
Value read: 164mmHg
